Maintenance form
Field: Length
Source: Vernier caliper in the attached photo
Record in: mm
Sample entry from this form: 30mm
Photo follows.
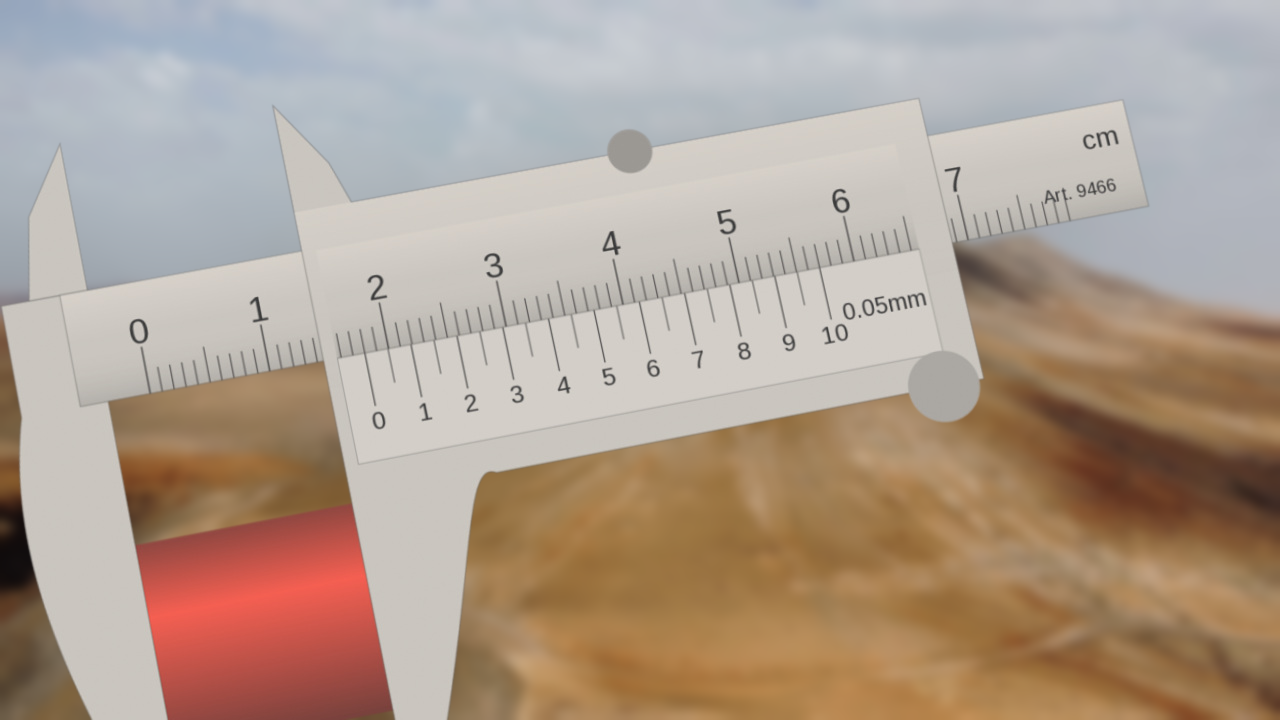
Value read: 18.0mm
